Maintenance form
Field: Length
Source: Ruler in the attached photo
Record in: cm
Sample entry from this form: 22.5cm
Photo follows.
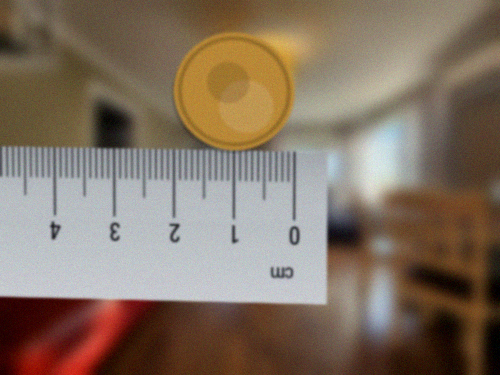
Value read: 2cm
